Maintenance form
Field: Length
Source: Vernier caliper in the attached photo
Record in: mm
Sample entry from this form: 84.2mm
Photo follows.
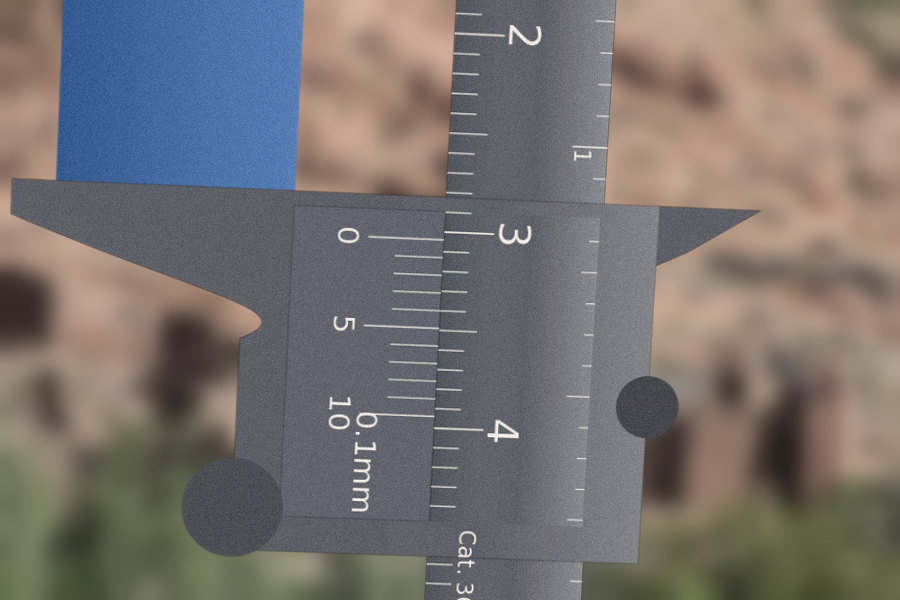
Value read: 30.4mm
